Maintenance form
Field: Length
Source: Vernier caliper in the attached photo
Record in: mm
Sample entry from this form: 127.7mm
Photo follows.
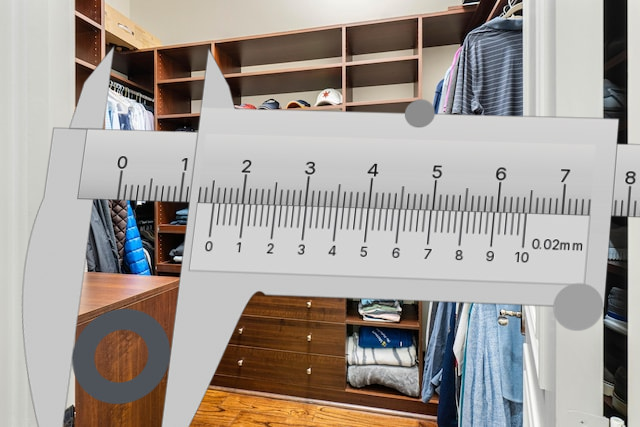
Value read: 15.4mm
